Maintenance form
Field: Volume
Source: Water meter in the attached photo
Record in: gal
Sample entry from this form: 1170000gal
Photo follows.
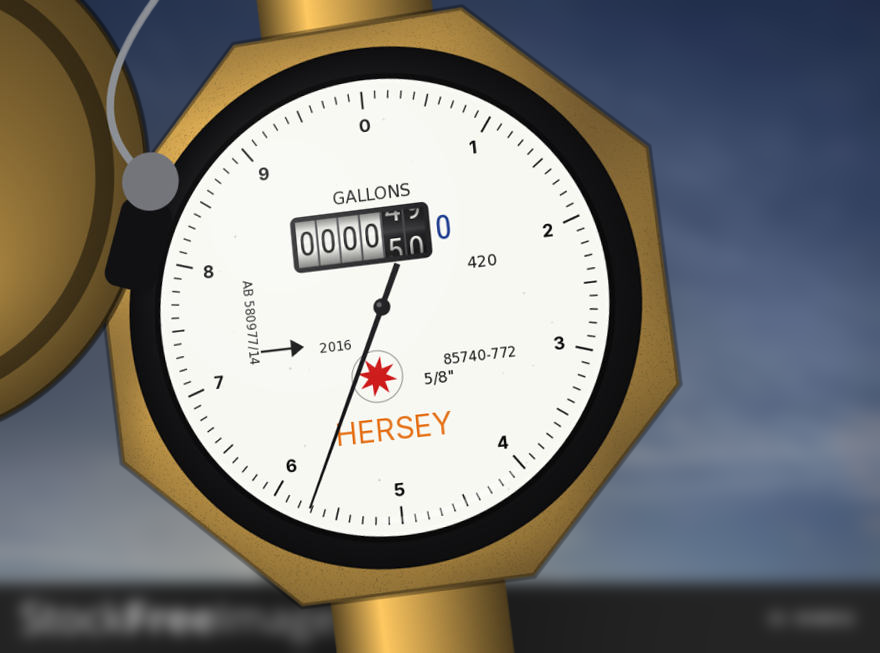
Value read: 495.7gal
